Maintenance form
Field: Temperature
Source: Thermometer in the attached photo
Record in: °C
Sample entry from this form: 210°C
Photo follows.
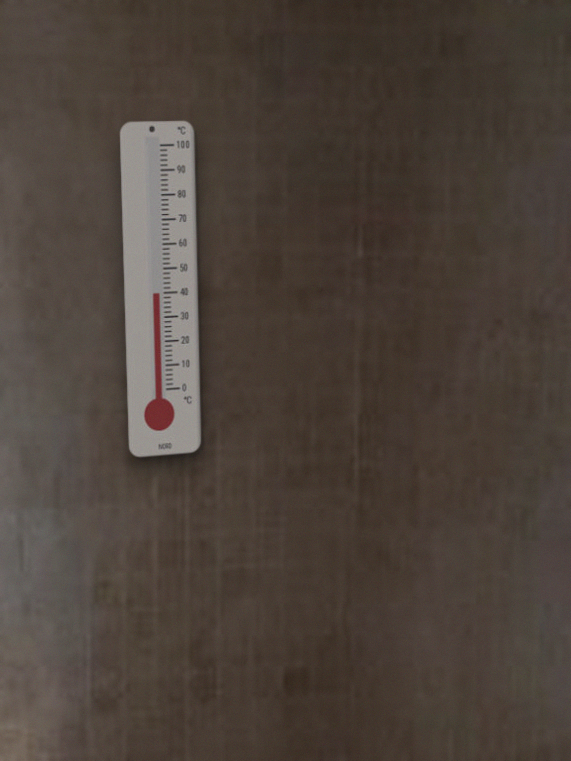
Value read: 40°C
